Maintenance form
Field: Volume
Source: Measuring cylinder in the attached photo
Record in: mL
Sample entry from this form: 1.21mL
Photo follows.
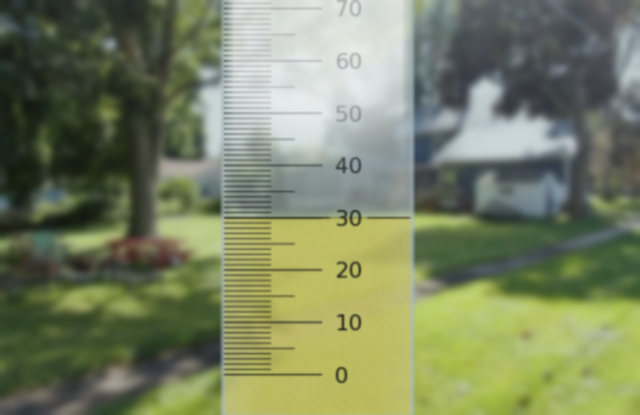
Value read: 30mL
